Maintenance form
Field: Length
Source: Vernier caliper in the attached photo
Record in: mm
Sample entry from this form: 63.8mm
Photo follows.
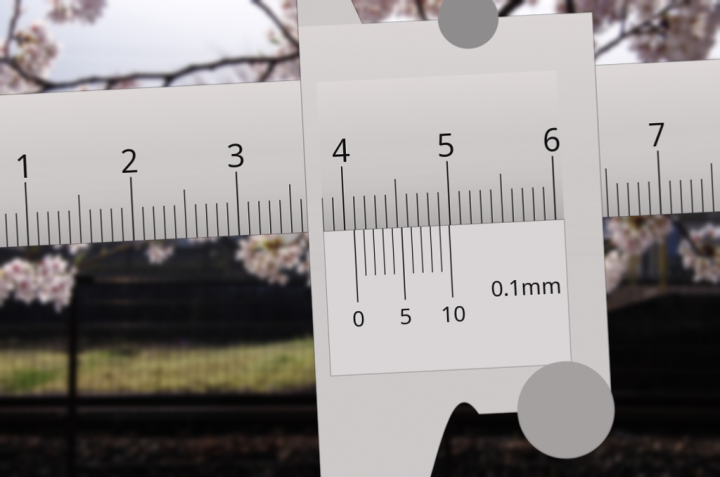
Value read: 40.9mm
